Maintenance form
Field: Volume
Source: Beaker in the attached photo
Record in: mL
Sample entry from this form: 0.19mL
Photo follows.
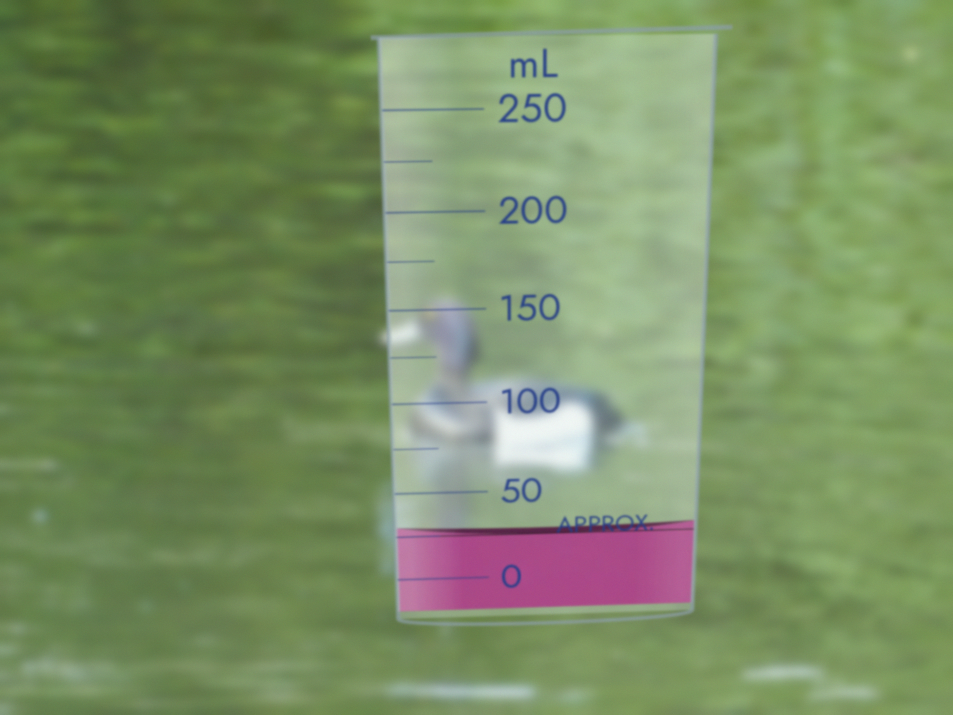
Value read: 25mL
